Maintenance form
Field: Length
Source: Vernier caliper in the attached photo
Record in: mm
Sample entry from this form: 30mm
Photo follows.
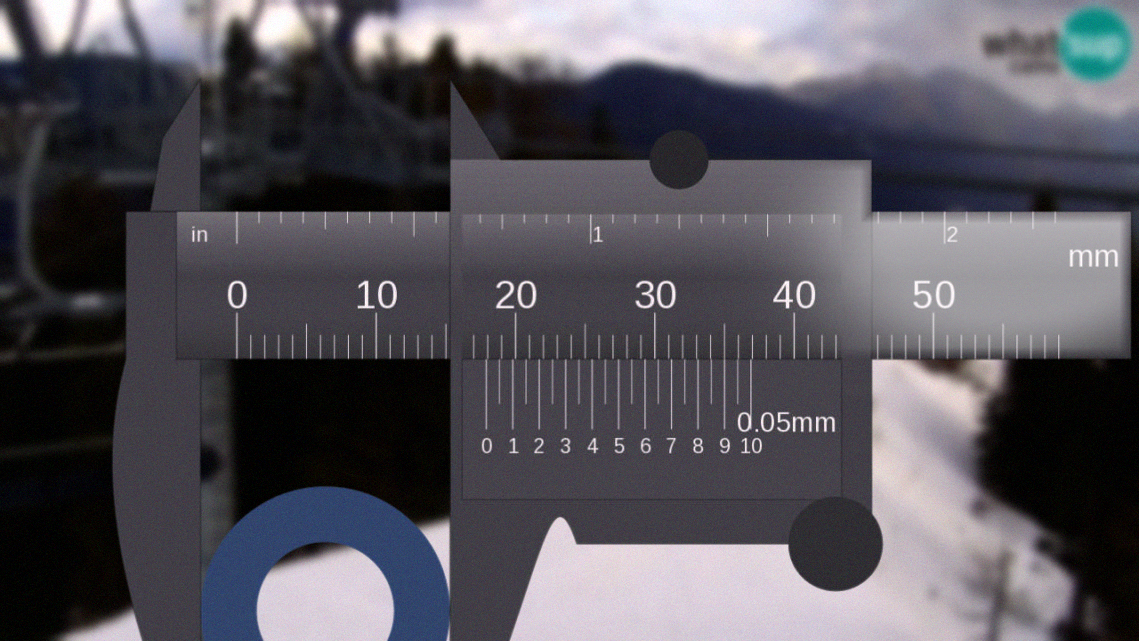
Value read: 17.9mm
